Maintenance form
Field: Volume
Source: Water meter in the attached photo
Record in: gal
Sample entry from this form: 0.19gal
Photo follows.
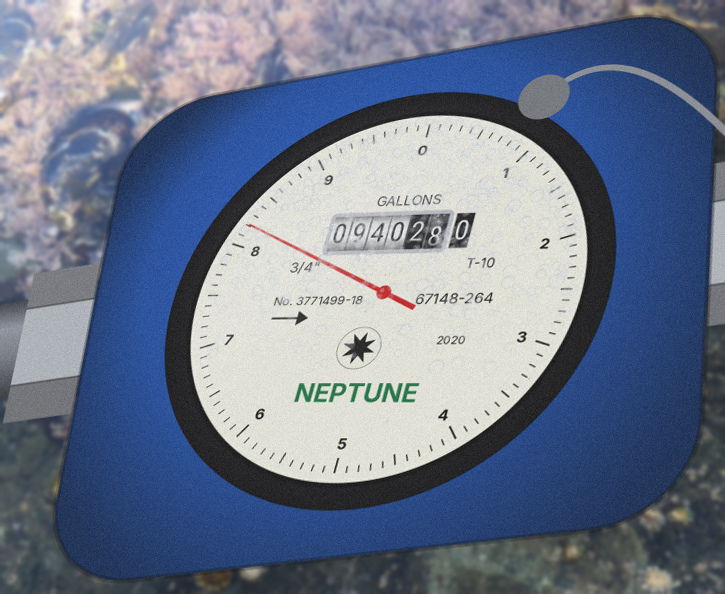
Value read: 940278.2gal
